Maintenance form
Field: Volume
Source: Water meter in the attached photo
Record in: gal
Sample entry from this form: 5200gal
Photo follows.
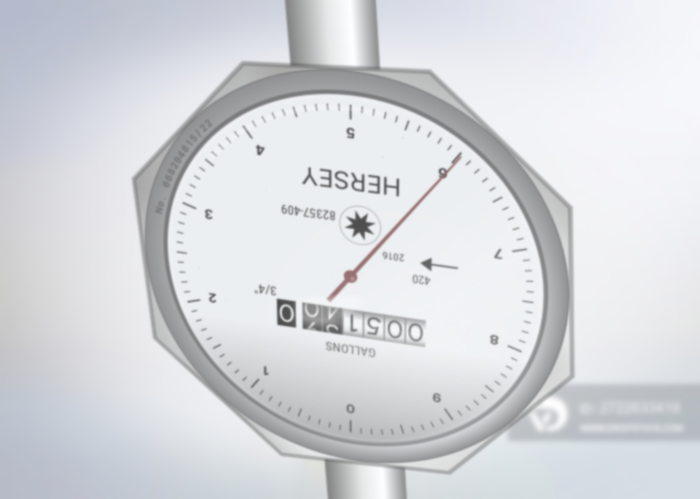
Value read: 51396.0gal
